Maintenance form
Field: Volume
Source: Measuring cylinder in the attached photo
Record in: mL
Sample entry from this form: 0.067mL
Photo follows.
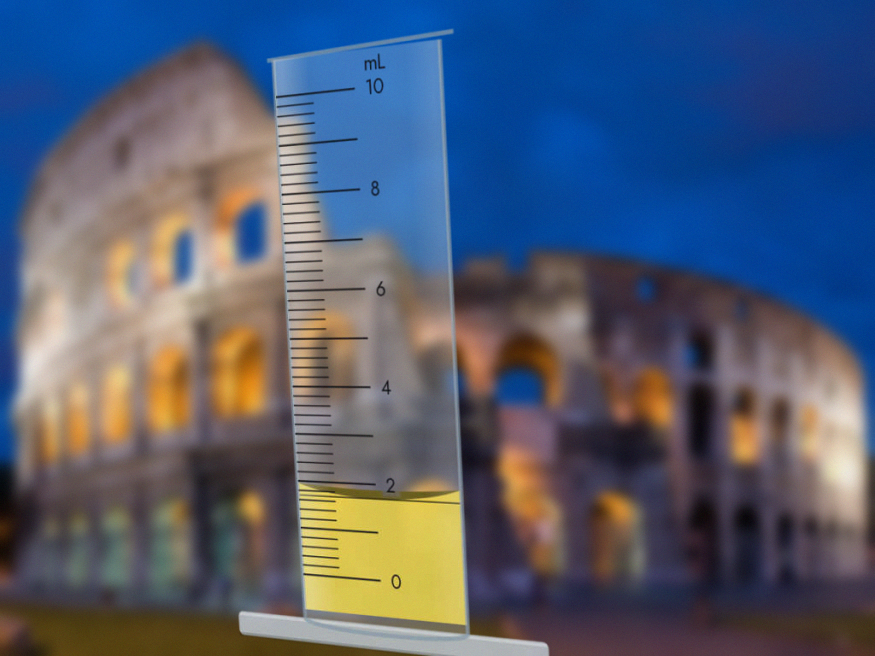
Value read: 1.7mL
